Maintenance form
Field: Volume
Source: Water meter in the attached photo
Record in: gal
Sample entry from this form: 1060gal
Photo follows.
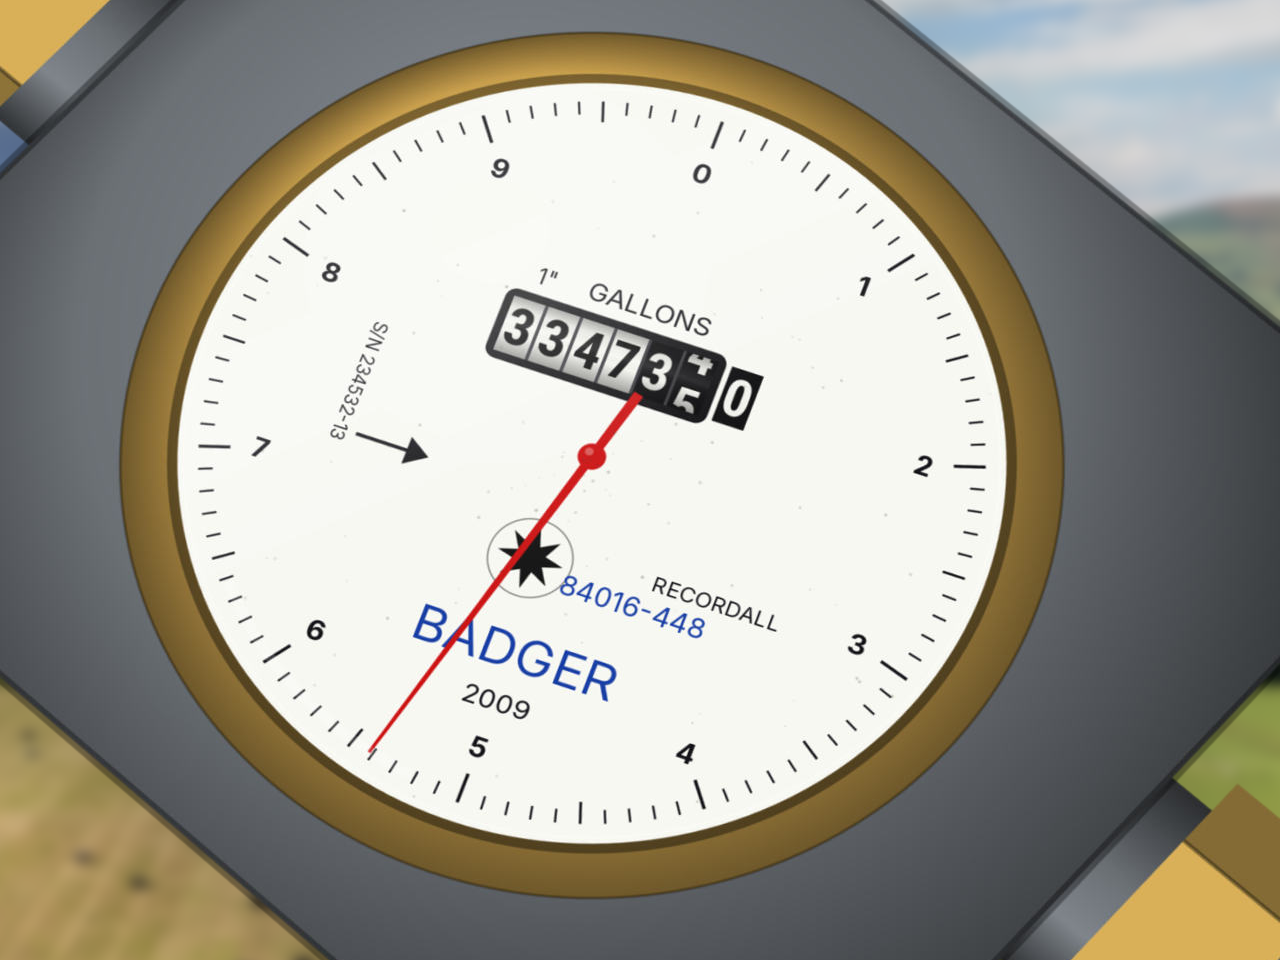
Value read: 3347345.4gal
